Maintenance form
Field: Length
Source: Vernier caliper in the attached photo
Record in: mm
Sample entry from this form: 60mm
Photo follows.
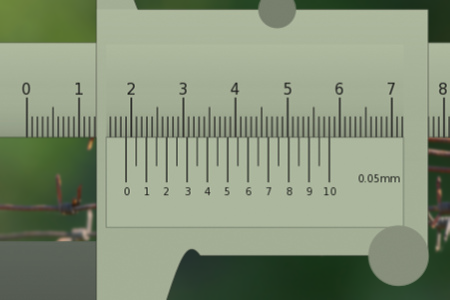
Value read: 19.0mm
